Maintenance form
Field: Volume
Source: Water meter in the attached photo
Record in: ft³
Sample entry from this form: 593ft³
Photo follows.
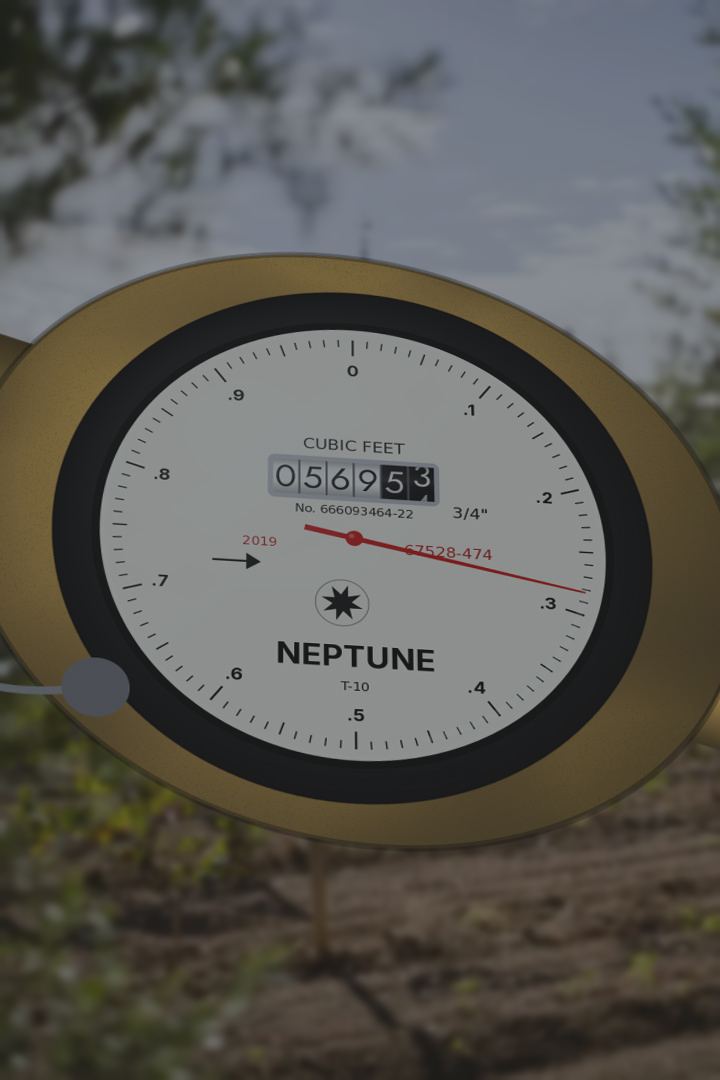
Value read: 56953.28ft³
